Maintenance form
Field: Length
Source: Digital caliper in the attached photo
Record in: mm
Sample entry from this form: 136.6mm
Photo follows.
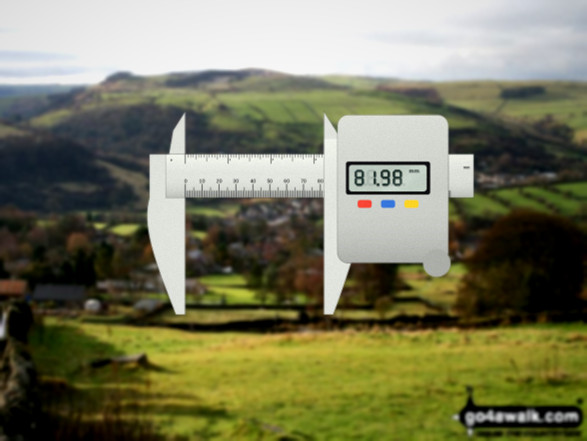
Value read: 81.98mm
